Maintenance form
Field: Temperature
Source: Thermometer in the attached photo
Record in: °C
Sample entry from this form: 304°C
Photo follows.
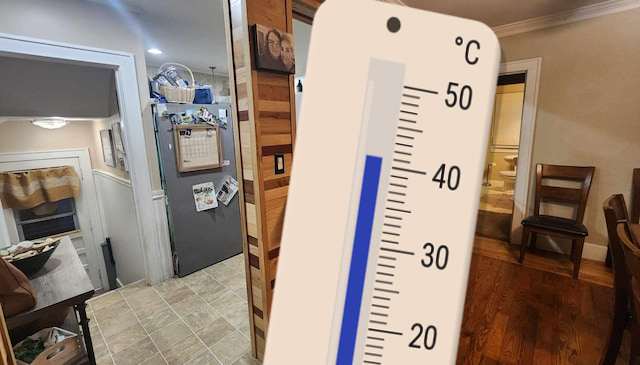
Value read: 41°C
